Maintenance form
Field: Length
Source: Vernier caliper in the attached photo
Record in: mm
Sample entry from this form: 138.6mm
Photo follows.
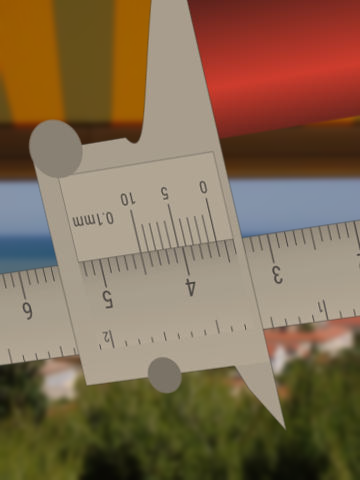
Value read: 36.0mm
